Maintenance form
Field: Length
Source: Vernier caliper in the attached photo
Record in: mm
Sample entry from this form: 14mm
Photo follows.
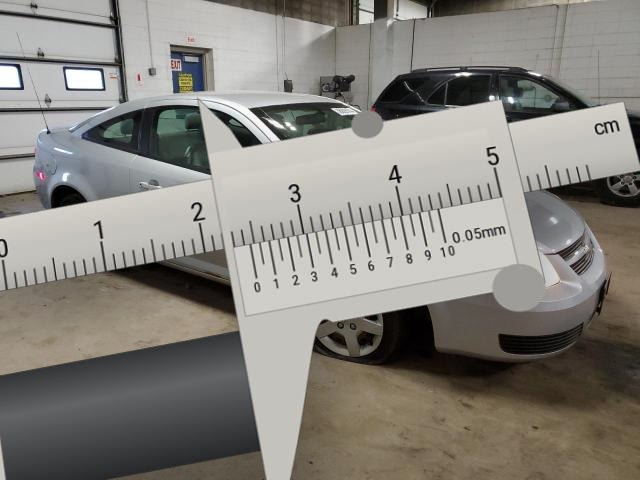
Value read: 24.6mm
